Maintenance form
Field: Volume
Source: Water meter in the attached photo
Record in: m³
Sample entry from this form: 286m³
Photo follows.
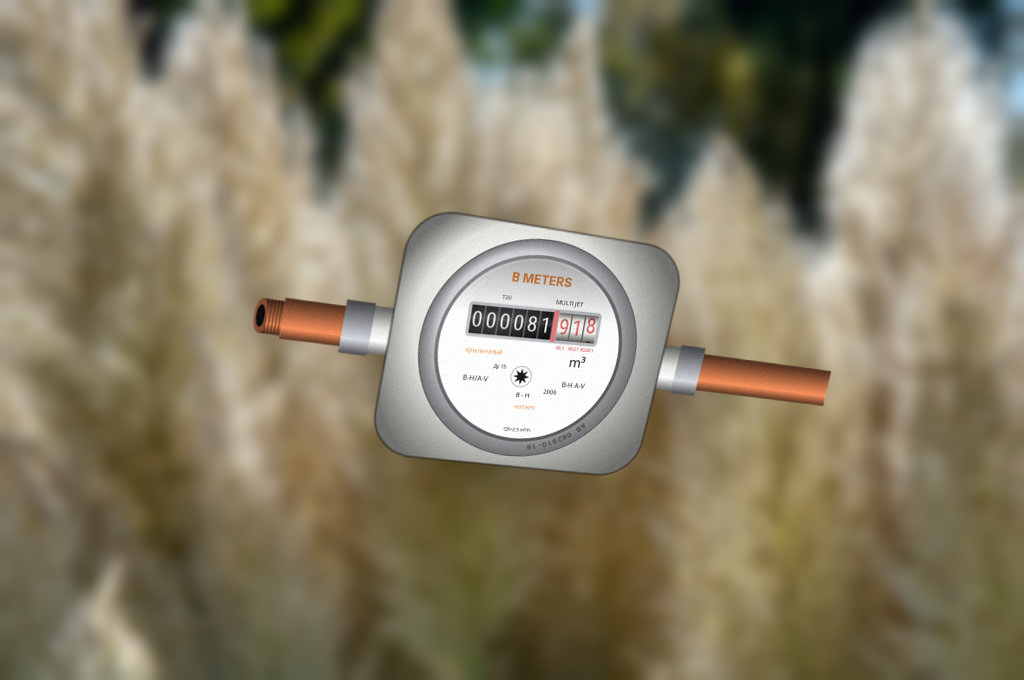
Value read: 81.918m³
